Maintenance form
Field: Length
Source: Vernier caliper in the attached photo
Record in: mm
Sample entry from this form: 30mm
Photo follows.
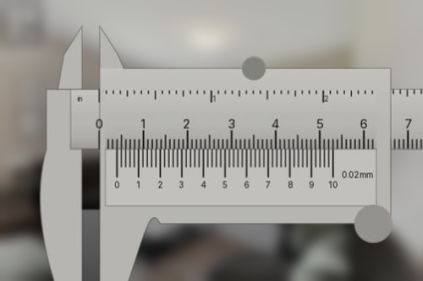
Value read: 4.0mm
